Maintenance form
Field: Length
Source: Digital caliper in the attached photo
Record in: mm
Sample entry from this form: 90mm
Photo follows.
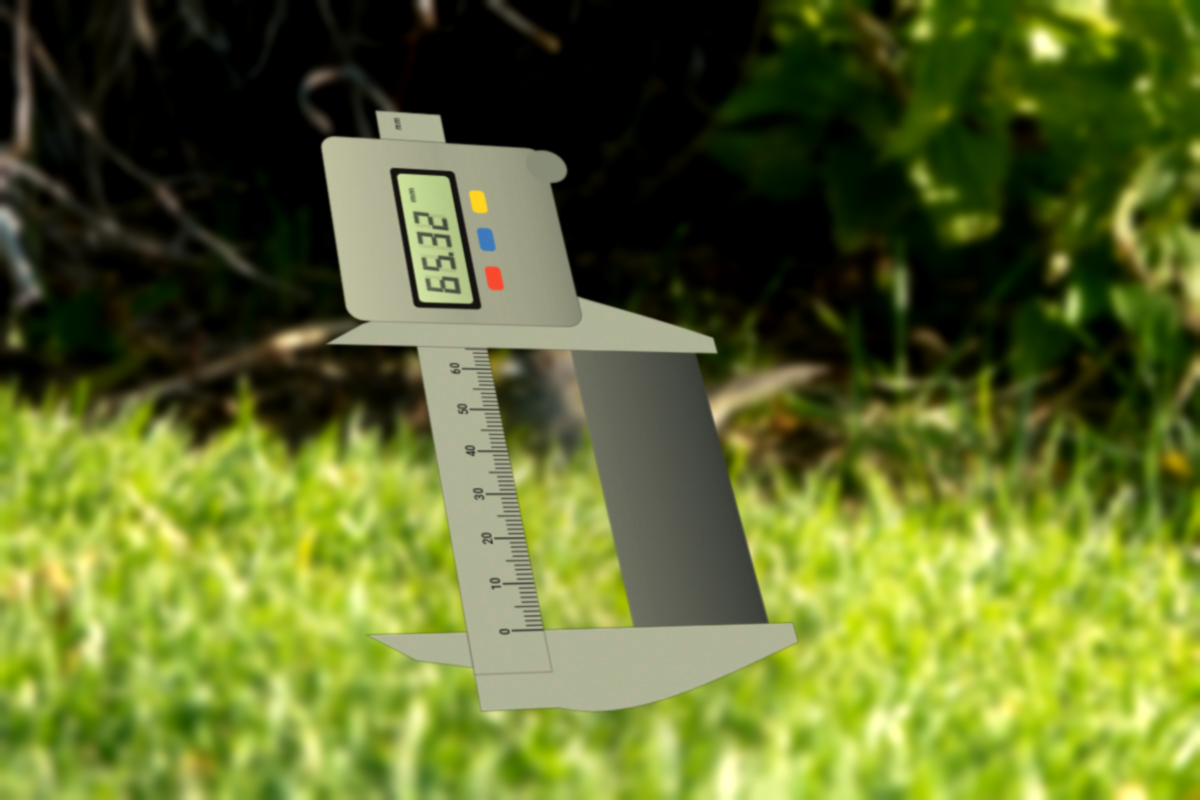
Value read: 65.32mm
